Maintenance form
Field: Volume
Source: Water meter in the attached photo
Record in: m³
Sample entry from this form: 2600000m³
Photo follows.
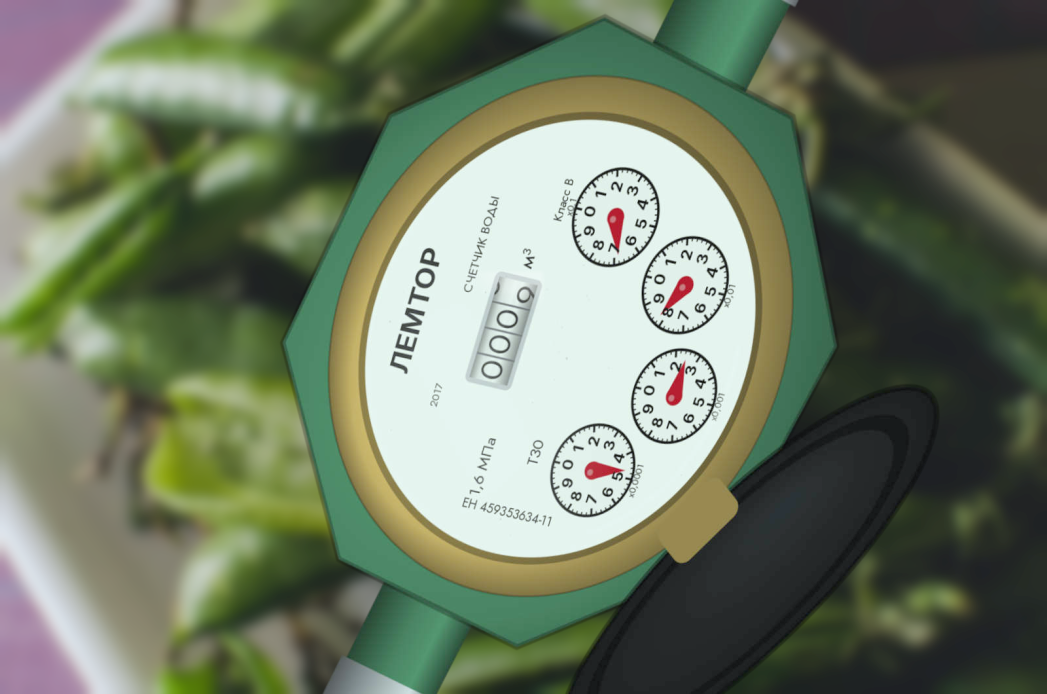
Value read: 8.6824m³
